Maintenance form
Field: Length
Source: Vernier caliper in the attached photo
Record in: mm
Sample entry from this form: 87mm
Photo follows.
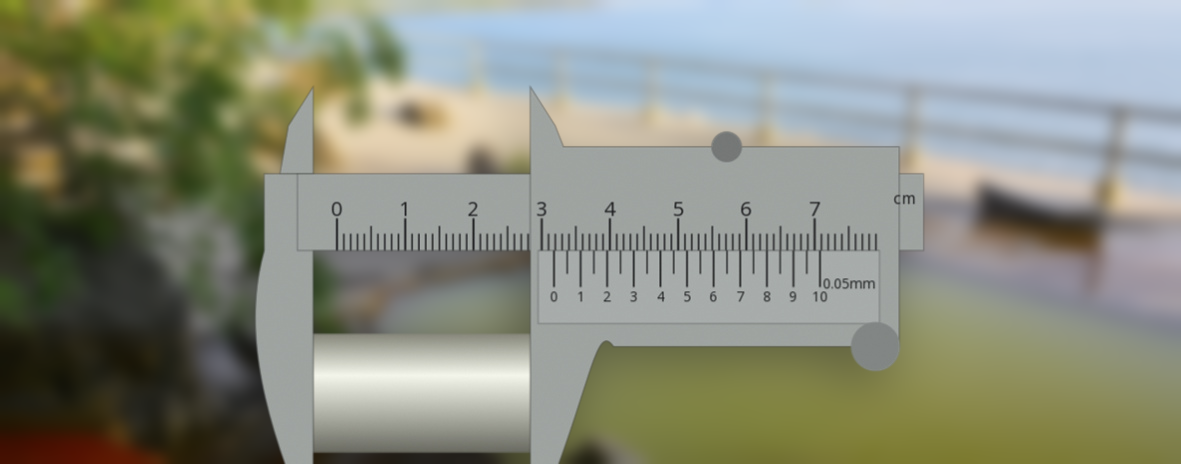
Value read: 31.8mm
